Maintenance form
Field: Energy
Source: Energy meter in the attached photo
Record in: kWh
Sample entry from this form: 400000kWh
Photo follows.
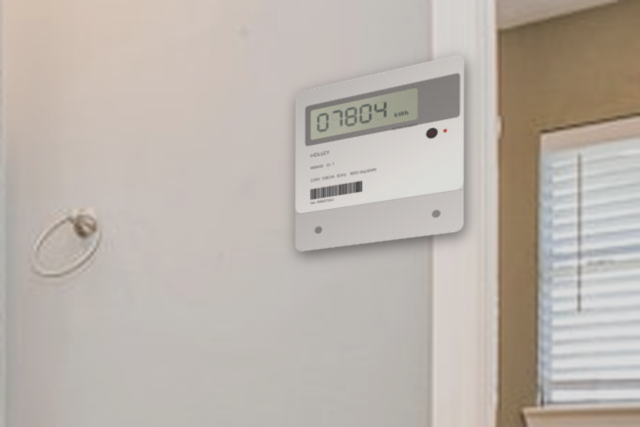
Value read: 7804kWh
